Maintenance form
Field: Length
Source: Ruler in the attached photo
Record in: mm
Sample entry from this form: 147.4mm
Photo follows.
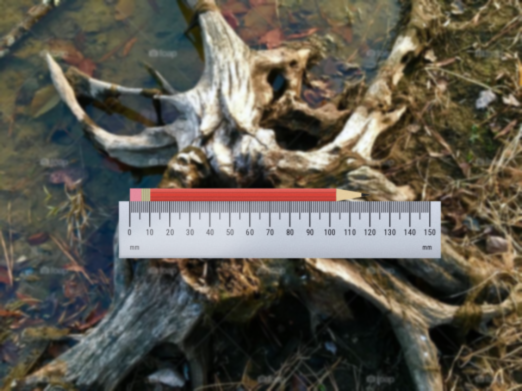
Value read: 120mm
